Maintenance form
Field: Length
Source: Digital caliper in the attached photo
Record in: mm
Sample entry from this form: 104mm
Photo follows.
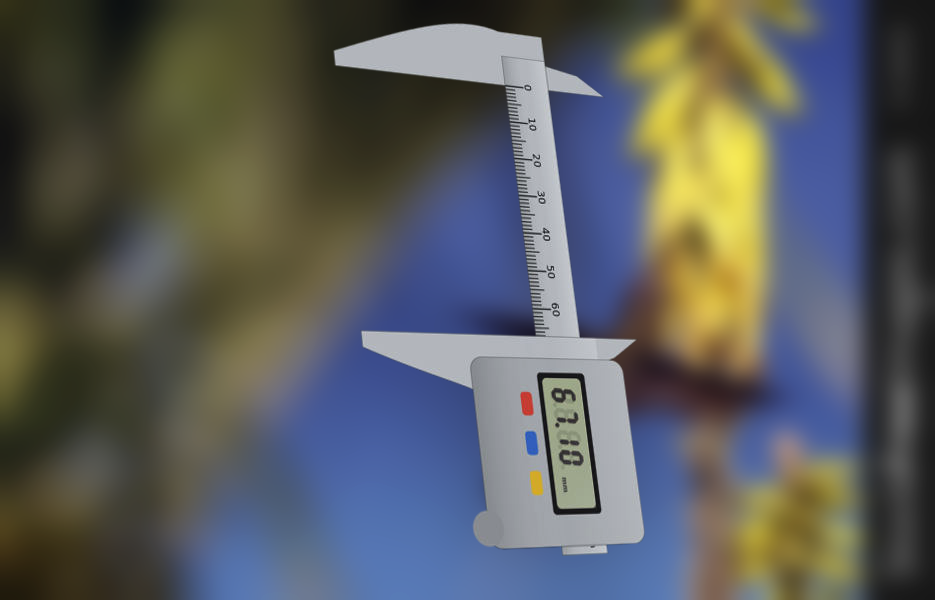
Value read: 67.10mm
